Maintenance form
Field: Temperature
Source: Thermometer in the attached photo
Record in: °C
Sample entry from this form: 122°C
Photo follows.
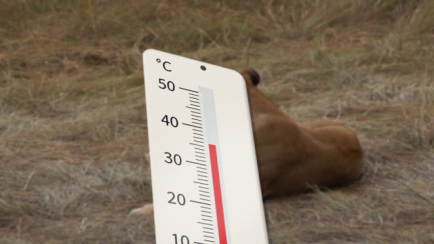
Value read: 36°C
